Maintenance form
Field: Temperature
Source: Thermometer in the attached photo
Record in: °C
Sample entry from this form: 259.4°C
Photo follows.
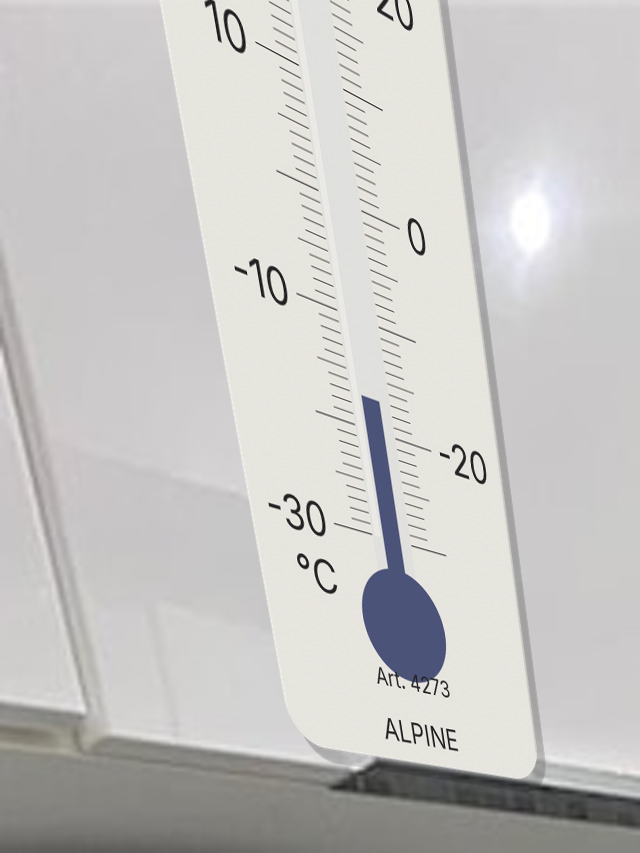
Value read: -17°C
